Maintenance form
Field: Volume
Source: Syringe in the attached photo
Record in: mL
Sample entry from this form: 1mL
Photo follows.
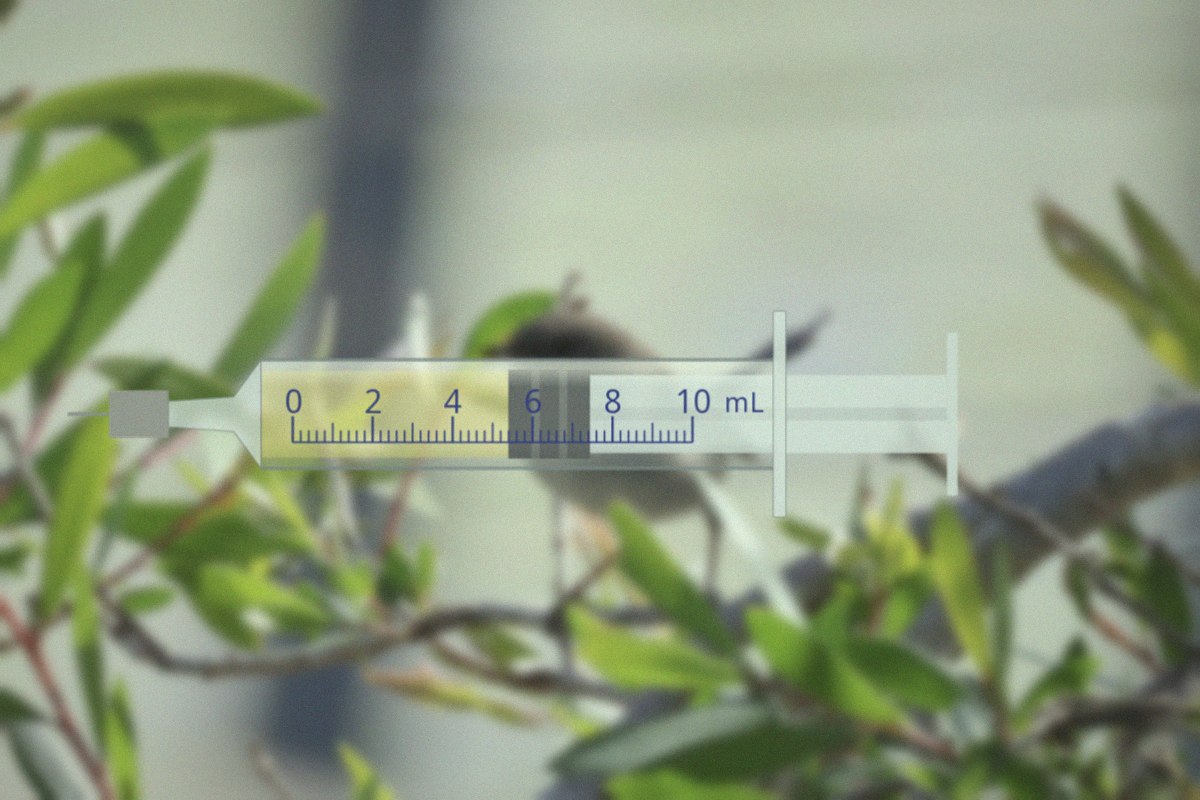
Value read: 5.4mL
